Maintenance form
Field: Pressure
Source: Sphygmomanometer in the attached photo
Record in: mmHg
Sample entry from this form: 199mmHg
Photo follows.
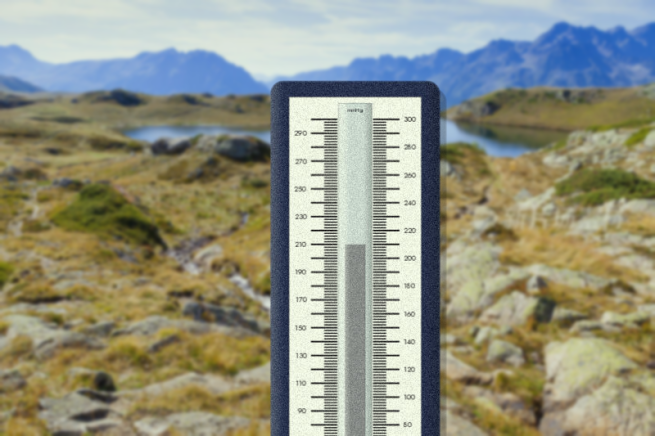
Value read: 210mmHg
